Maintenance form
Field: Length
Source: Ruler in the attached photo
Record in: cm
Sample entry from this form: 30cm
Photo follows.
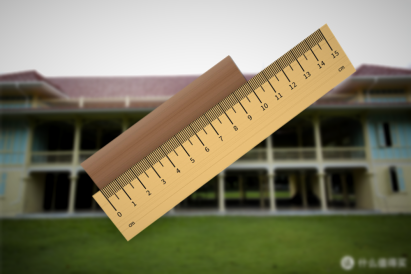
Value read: 10cm
